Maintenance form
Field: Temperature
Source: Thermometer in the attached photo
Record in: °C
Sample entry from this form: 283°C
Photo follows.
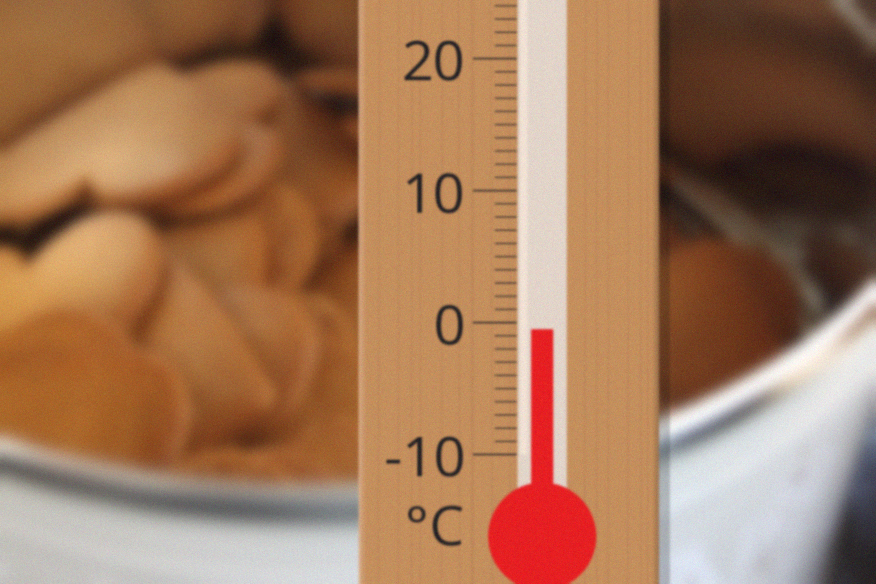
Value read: -0.5°C
